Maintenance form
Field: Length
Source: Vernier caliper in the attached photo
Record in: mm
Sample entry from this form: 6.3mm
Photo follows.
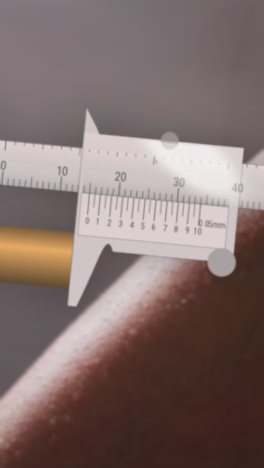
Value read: 15.0mm
